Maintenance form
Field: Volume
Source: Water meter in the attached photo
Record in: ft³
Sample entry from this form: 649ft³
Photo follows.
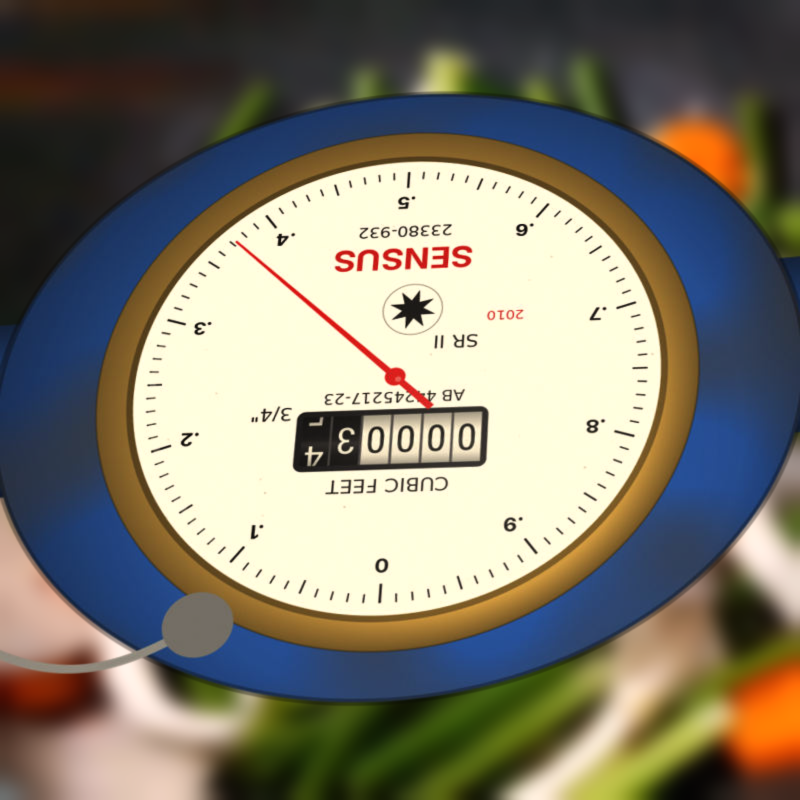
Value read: 34.37ft³
